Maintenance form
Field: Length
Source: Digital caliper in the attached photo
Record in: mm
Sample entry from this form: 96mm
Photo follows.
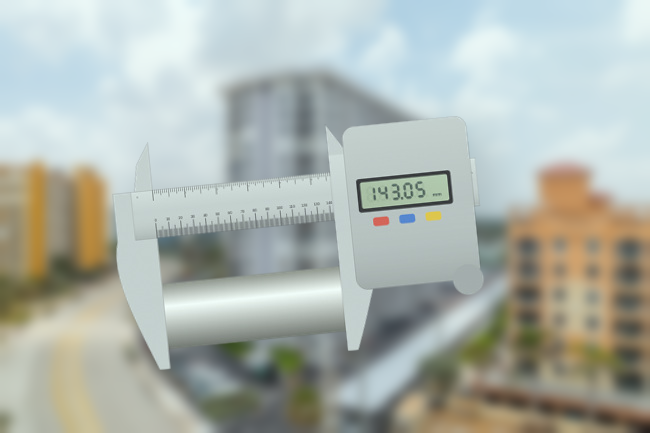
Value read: 143.05mm
